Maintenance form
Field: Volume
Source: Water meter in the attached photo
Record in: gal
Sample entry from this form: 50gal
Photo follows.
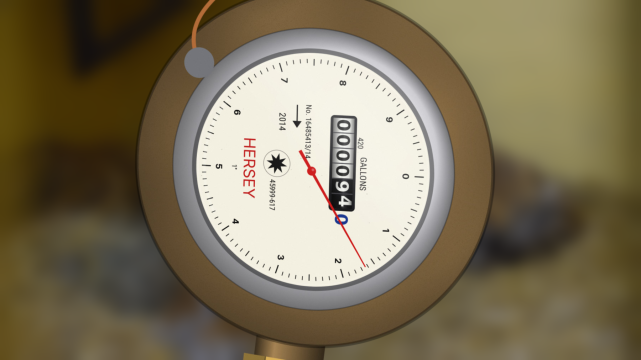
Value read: 941.6gal
